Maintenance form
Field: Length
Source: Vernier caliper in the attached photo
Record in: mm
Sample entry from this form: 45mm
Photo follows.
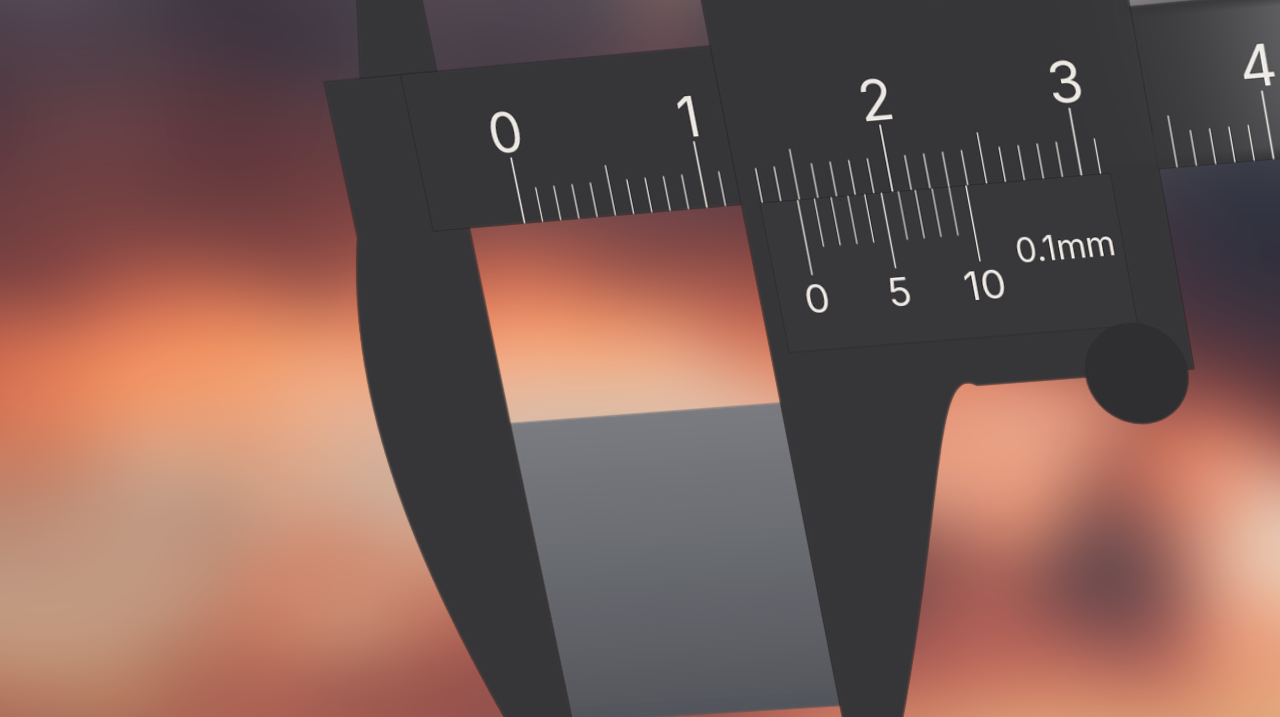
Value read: 14.9mm
